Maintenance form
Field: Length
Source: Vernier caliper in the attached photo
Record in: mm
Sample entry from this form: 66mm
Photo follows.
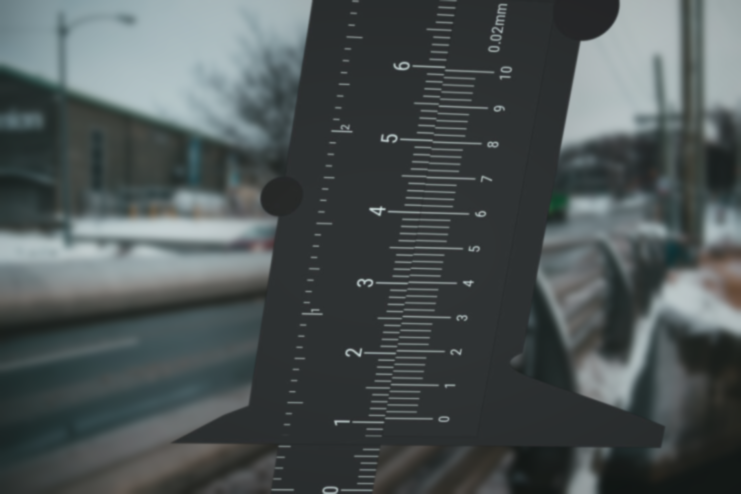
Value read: 10.6mm
